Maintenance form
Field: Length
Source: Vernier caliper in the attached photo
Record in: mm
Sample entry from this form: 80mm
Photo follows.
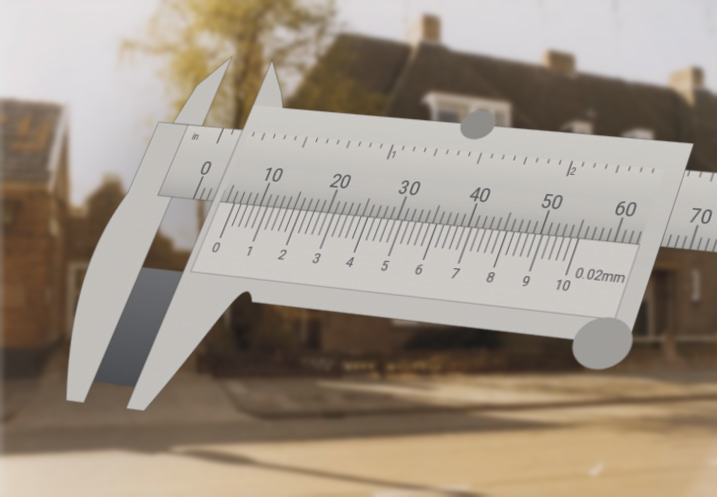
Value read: 6.2mm
